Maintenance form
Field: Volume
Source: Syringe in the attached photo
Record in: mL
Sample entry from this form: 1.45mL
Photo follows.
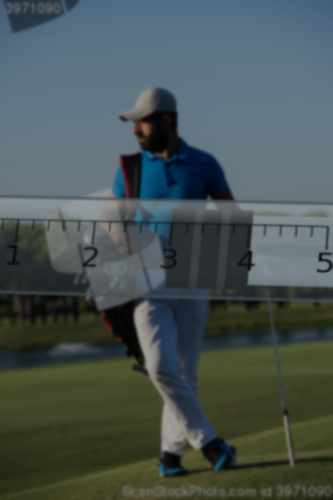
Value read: 3mL
